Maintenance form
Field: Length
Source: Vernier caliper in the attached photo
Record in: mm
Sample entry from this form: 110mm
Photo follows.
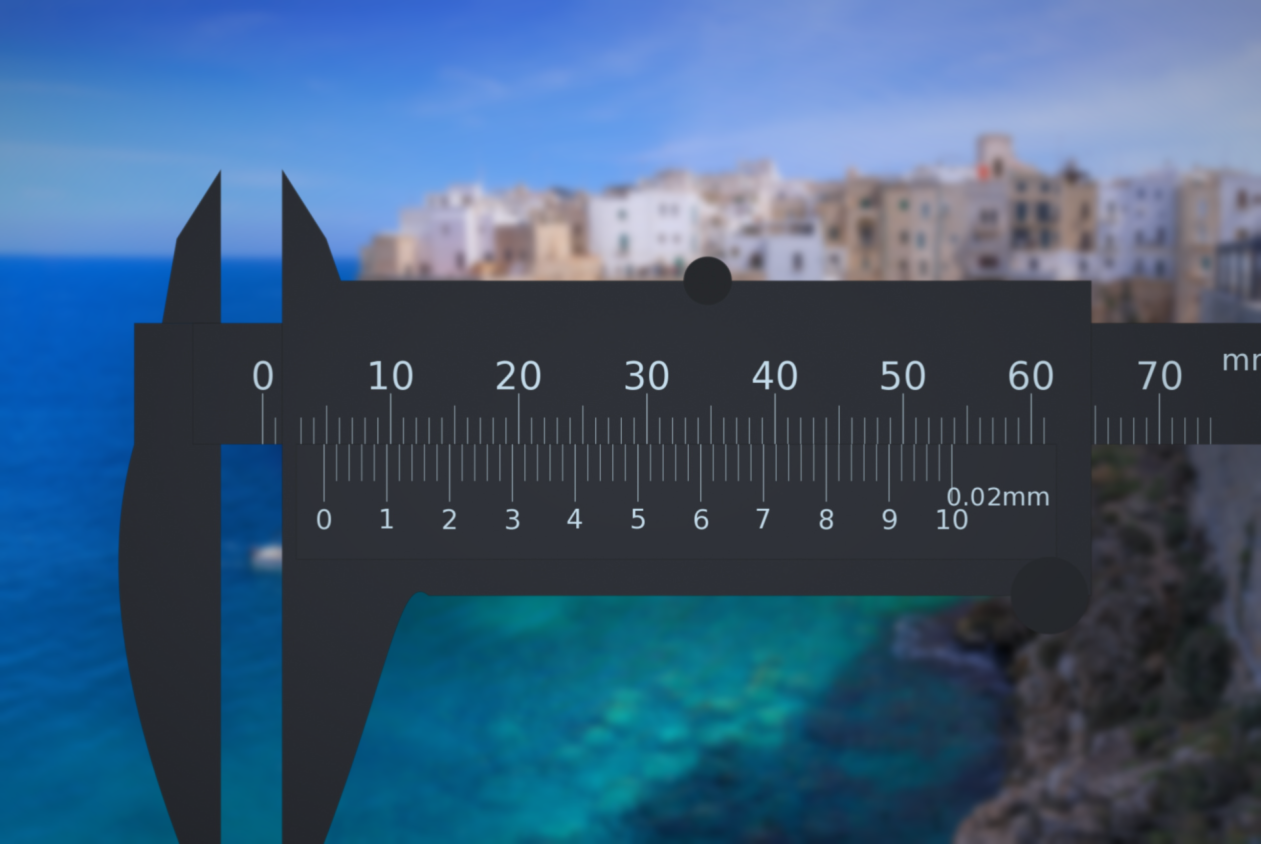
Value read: 4.8mm
